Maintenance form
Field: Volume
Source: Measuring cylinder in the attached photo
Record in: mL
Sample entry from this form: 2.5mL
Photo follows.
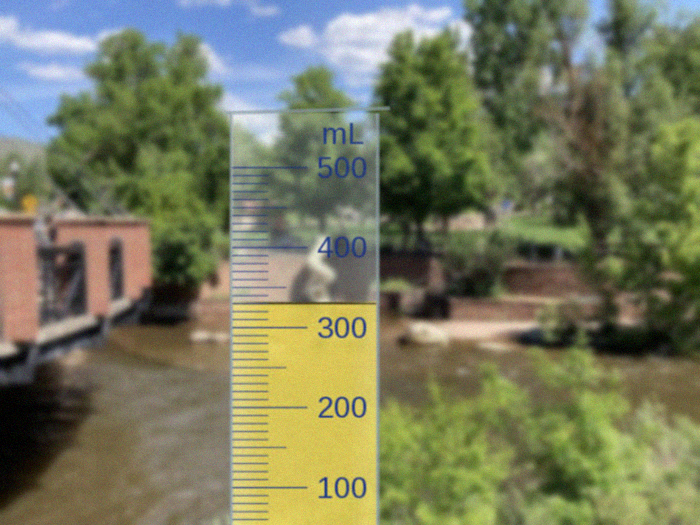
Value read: 330mL
